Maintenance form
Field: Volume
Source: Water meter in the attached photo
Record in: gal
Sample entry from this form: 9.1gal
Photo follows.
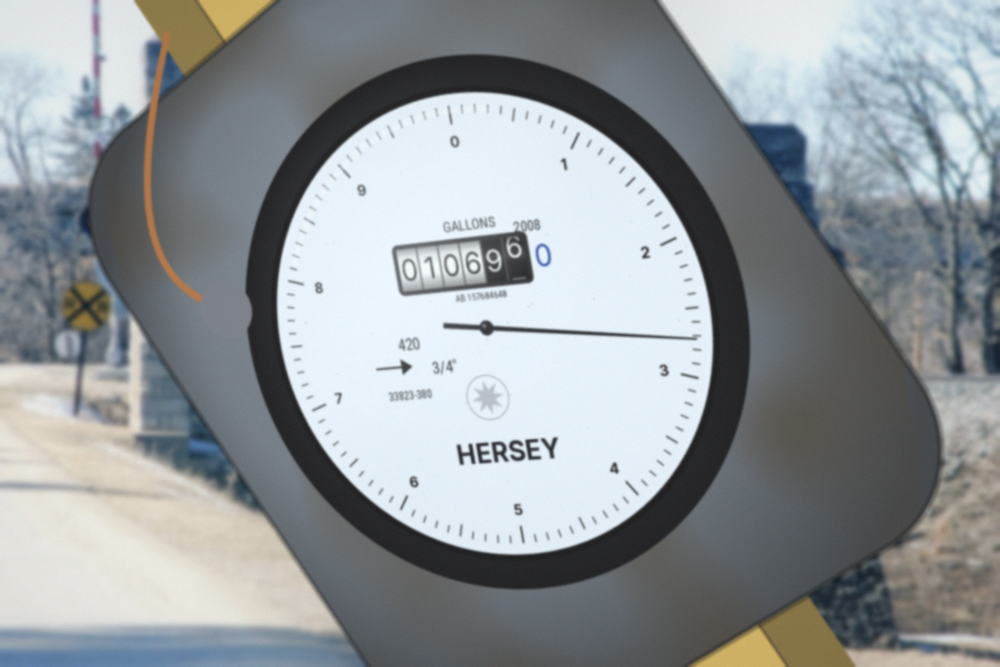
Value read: 106962.7gal
